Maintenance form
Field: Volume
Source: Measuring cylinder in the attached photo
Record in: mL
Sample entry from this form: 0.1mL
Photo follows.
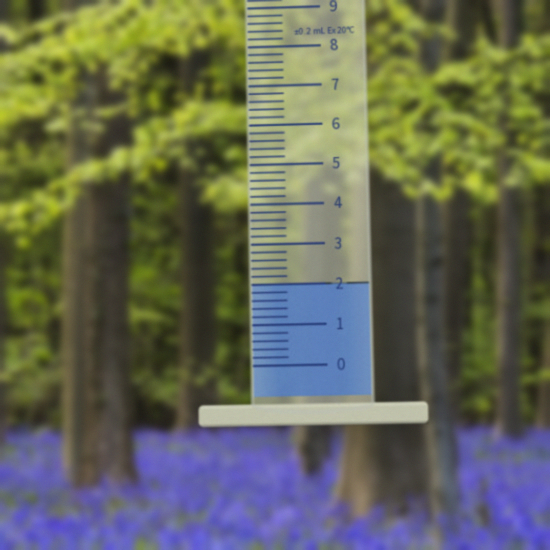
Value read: 2mL
